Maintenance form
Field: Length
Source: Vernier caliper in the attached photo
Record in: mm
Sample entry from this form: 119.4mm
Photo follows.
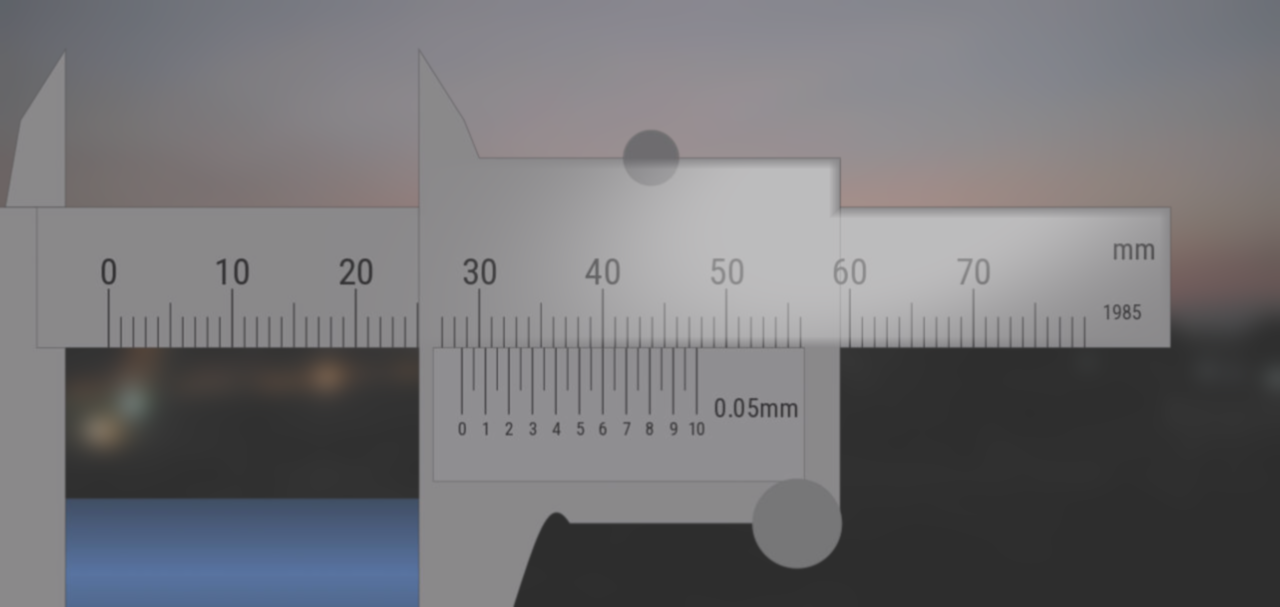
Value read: 28.6mm
